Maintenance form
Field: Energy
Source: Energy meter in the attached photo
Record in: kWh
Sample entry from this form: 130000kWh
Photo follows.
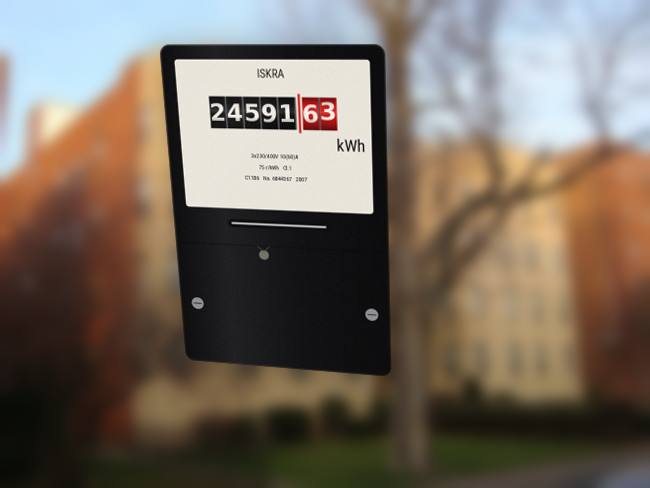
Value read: 24591.63kWh
